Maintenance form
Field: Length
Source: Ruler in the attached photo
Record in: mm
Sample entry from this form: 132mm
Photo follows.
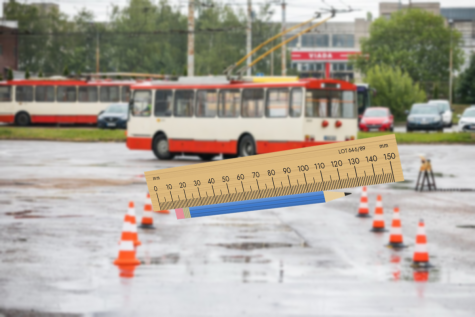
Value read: 115mm
